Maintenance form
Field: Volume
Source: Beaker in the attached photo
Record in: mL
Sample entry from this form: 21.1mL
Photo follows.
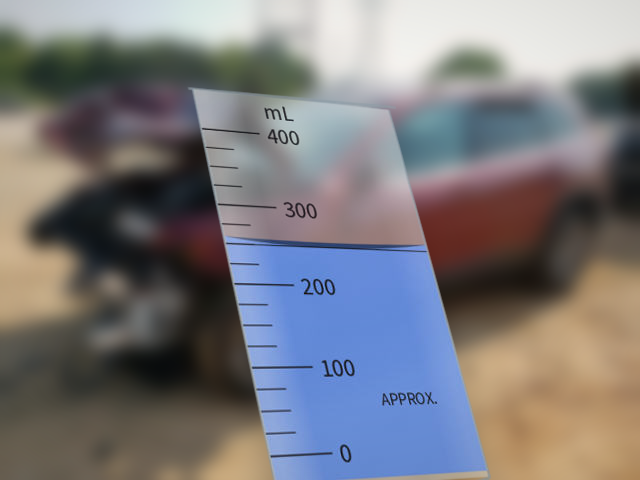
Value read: 250mL
